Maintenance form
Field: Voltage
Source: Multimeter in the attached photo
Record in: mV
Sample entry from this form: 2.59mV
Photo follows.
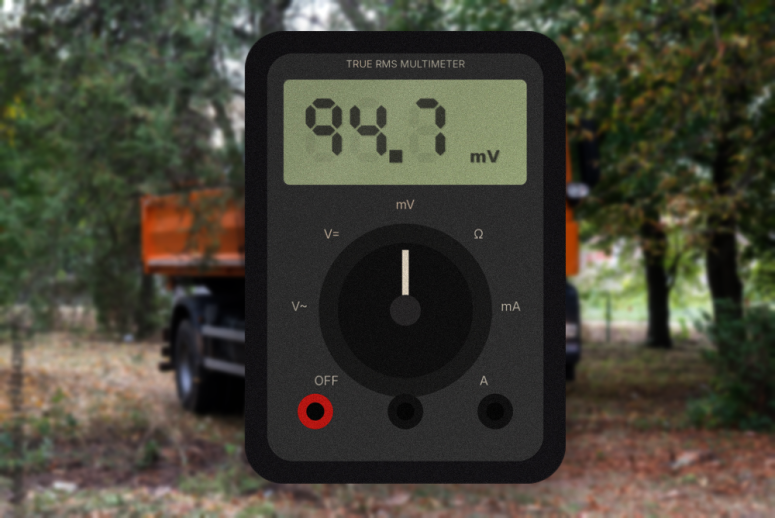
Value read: 94.7mV
